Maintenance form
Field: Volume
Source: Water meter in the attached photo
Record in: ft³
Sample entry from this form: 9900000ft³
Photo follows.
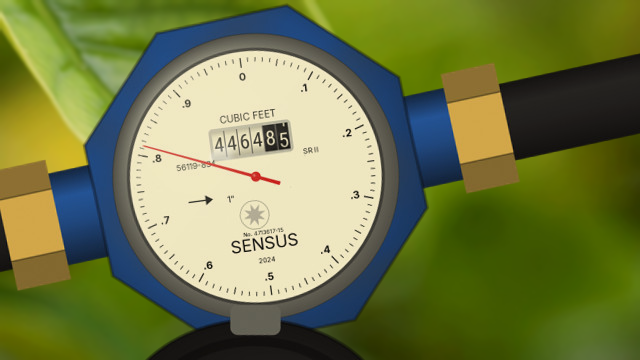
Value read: 446484.81ft³
